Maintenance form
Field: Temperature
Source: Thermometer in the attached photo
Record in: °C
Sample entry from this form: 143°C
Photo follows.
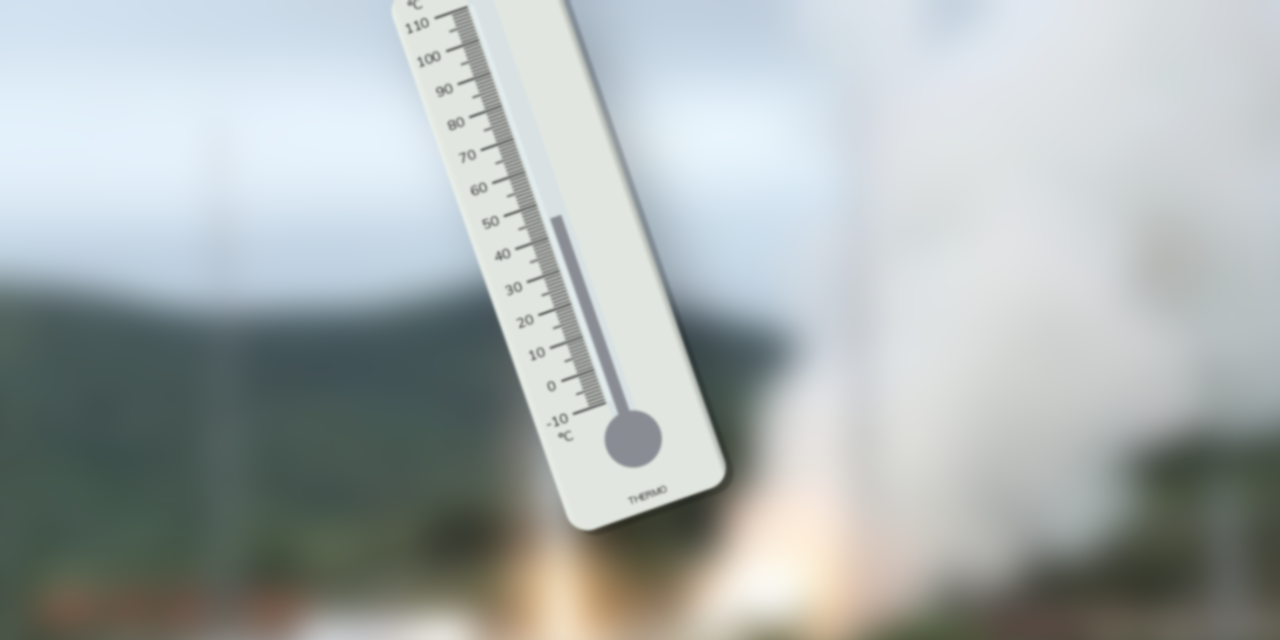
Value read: 45°C
